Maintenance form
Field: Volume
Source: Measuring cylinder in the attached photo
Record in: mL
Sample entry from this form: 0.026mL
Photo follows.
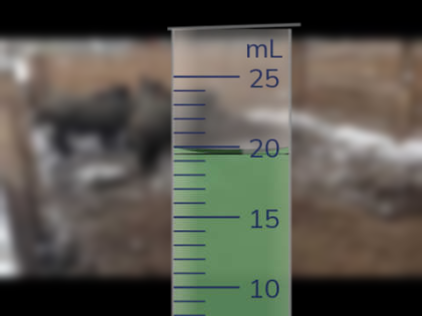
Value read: 19.5mL
